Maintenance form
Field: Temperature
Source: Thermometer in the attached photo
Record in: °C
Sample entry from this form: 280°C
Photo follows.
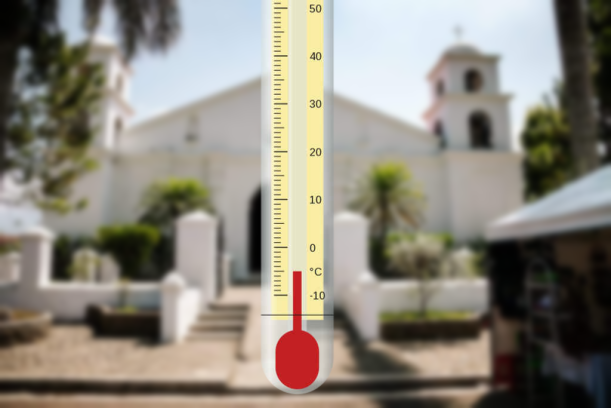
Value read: -5°C
